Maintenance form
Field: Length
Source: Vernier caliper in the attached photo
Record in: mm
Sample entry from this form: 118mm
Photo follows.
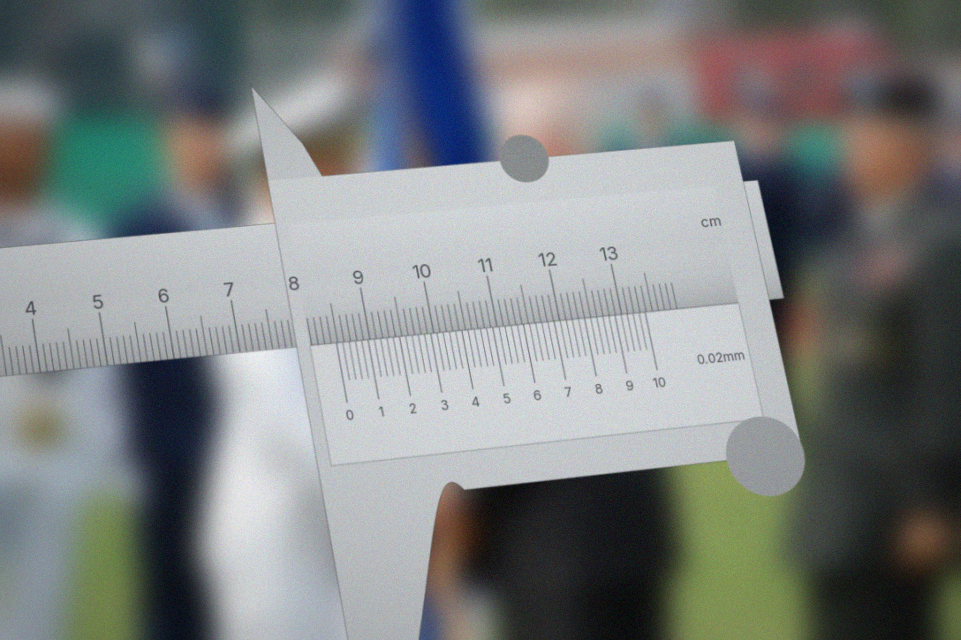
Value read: 84.8mm
